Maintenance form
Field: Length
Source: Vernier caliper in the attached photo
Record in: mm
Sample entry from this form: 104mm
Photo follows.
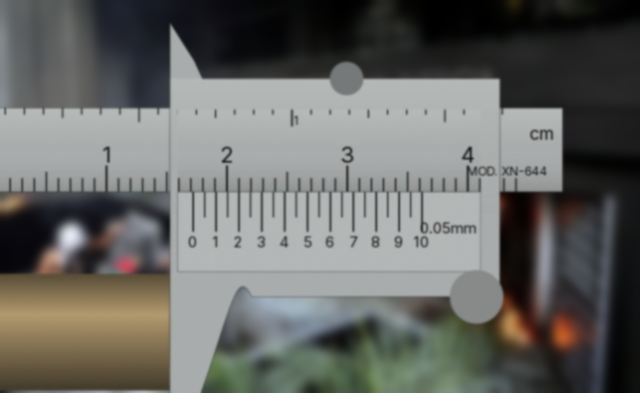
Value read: 17.2mm
